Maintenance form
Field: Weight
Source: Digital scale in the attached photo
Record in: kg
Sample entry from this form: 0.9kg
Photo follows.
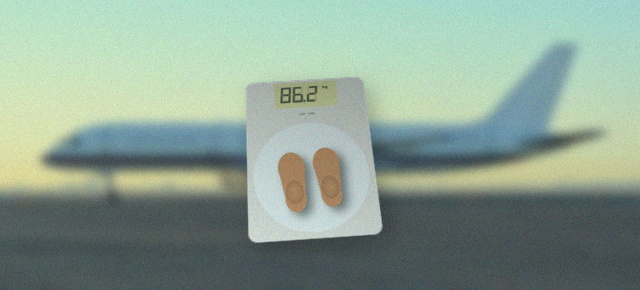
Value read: 86.2kg
